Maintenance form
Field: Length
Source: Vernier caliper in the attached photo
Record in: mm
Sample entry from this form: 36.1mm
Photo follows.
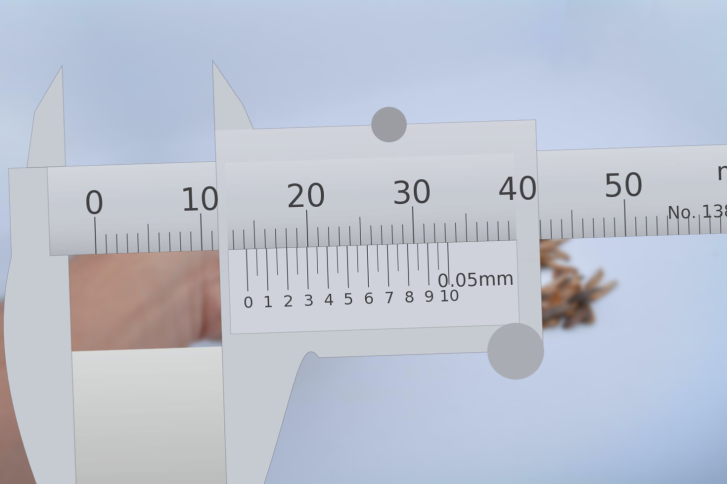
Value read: 14.2mm
